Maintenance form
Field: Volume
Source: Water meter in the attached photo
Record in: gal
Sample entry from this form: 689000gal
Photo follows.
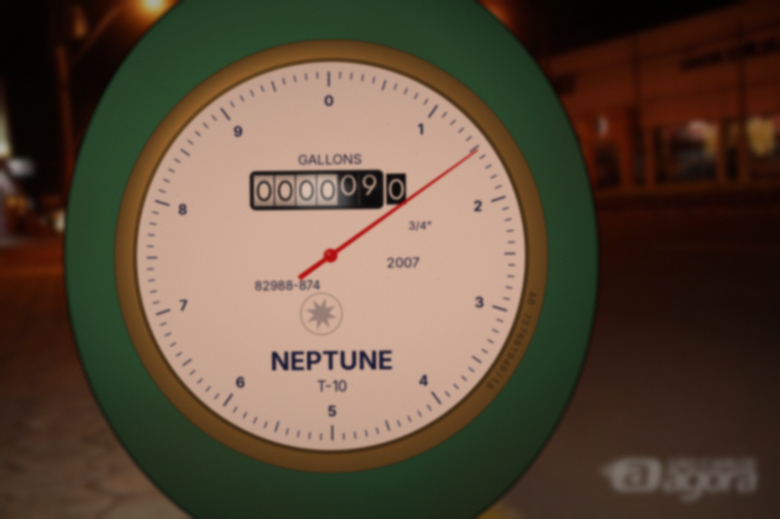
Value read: 91.5gal
